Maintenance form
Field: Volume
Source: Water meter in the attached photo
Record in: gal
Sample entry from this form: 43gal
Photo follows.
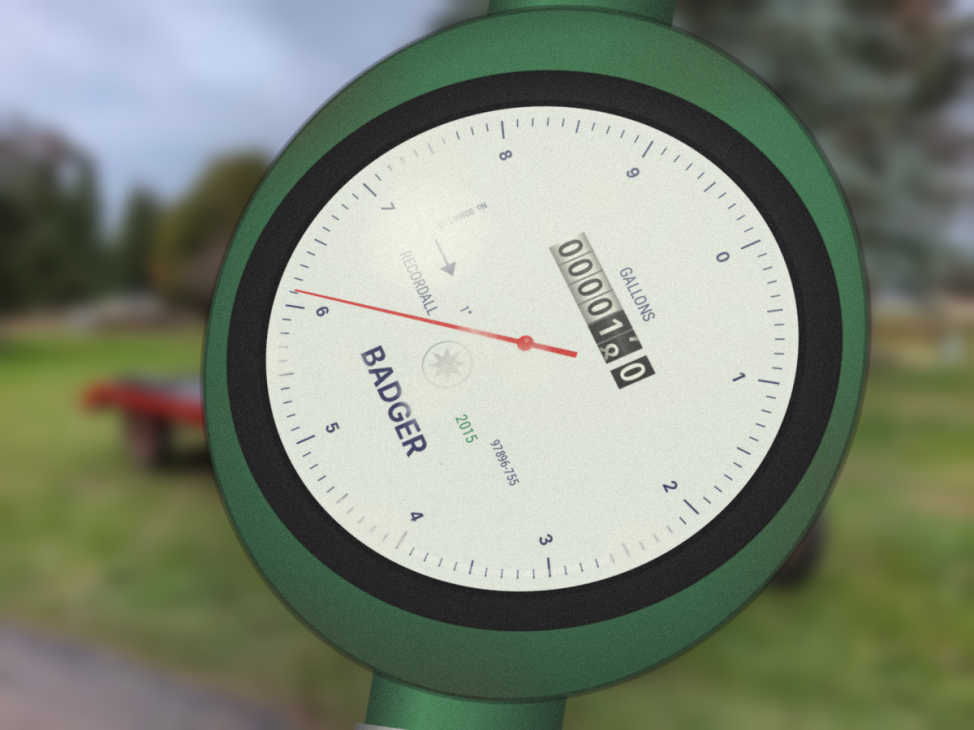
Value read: 176.1gal
